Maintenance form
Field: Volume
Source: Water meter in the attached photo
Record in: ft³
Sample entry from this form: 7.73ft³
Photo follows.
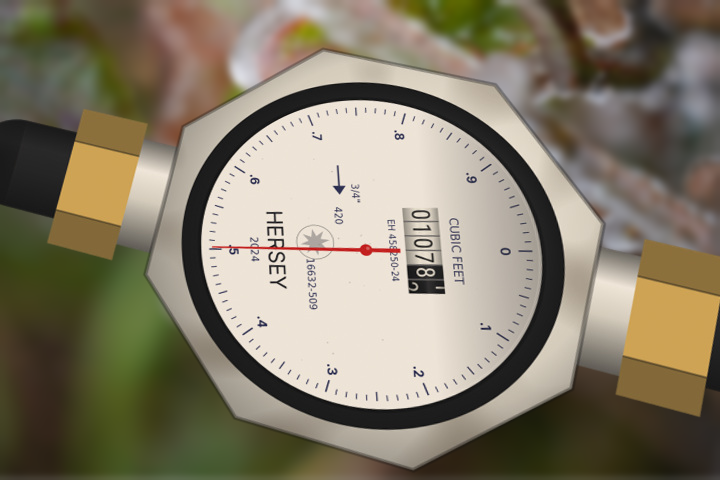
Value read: 10781.50ft³
